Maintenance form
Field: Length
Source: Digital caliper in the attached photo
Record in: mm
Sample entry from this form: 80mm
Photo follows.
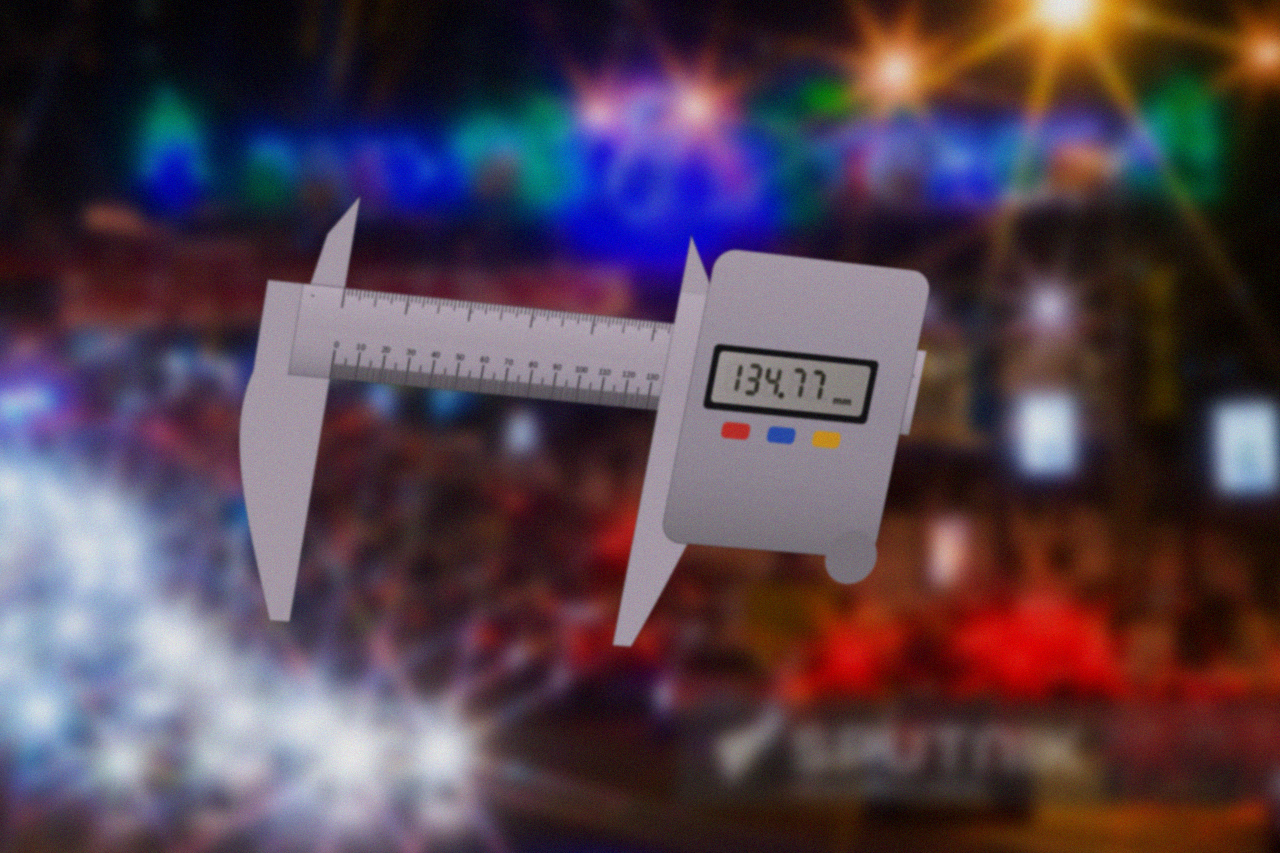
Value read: 134.77mm
